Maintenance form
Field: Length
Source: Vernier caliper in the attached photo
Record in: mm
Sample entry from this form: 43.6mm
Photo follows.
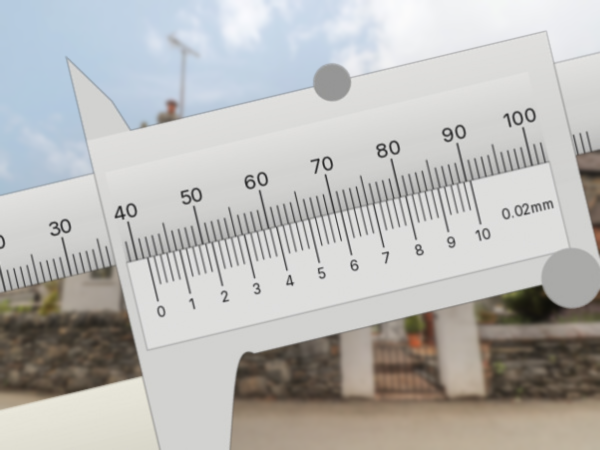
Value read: 41.6mm
